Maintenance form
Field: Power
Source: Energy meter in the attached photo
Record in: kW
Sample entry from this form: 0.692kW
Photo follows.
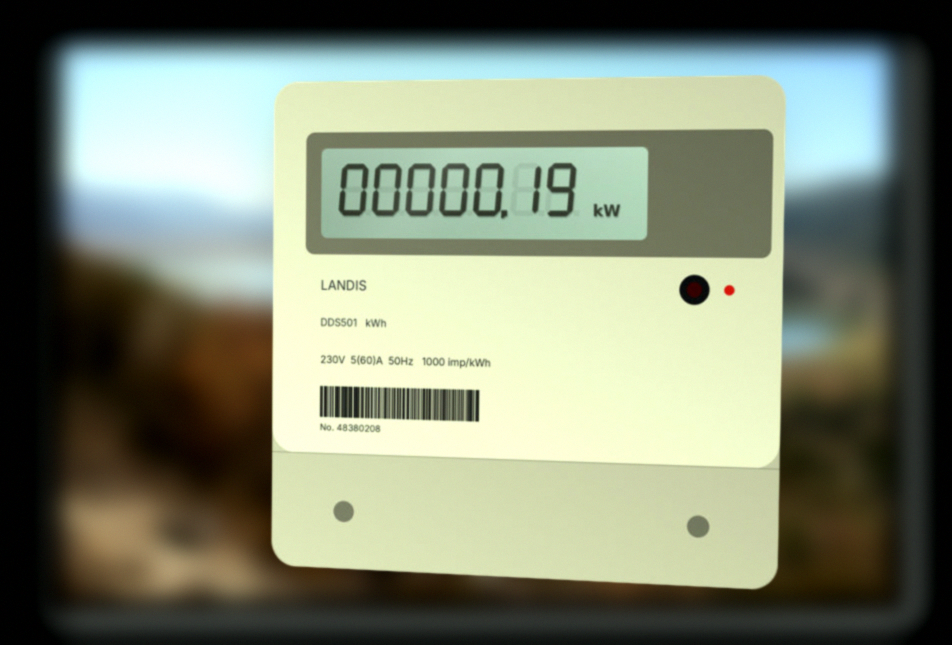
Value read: 0.19kW
